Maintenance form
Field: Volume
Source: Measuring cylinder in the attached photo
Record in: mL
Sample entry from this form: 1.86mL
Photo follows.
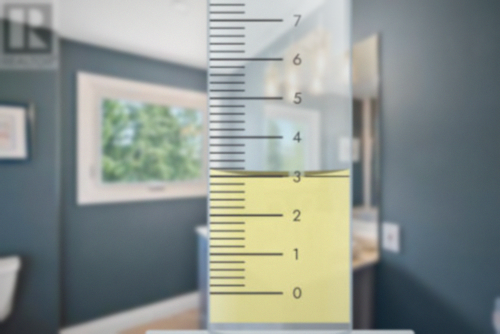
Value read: 3mL
